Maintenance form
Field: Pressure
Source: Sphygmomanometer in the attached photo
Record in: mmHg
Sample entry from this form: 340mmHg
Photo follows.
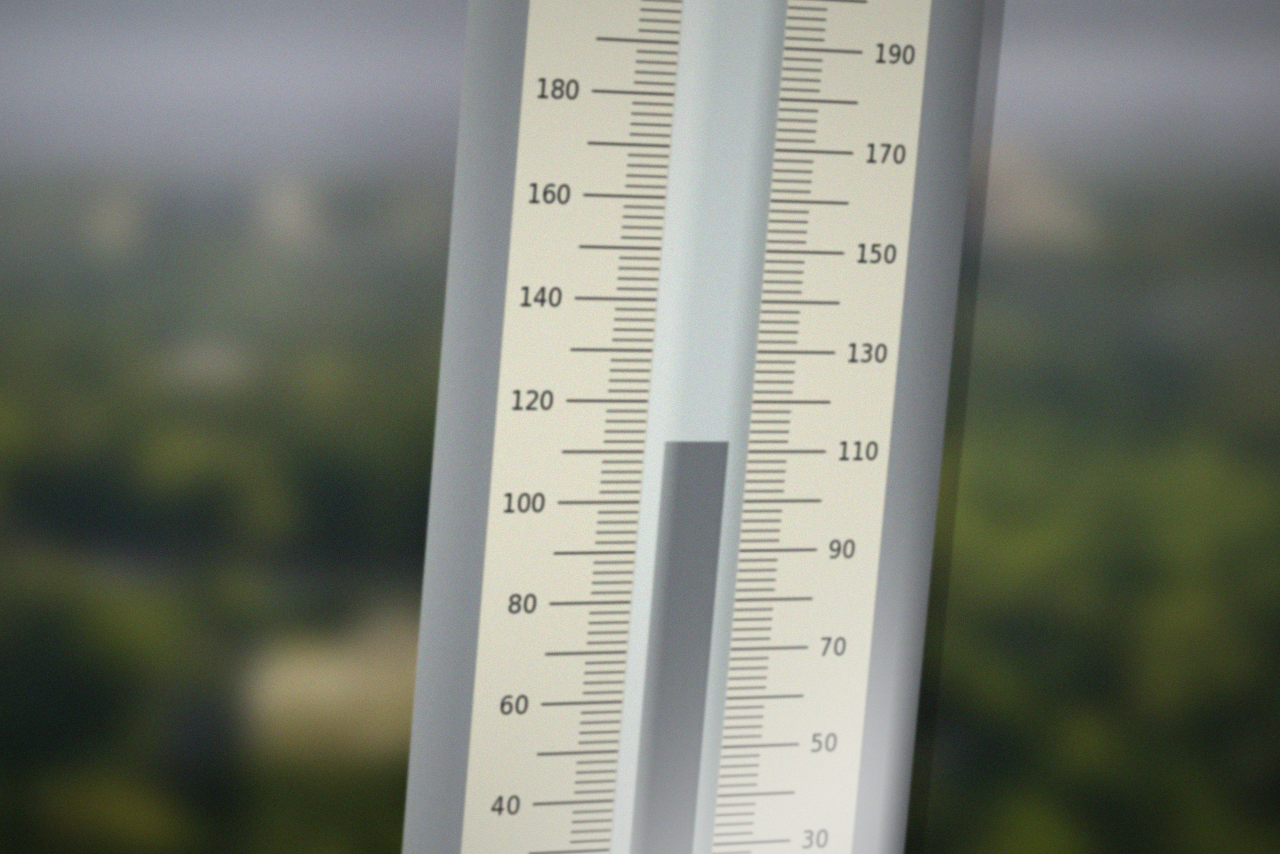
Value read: 112mmHg
